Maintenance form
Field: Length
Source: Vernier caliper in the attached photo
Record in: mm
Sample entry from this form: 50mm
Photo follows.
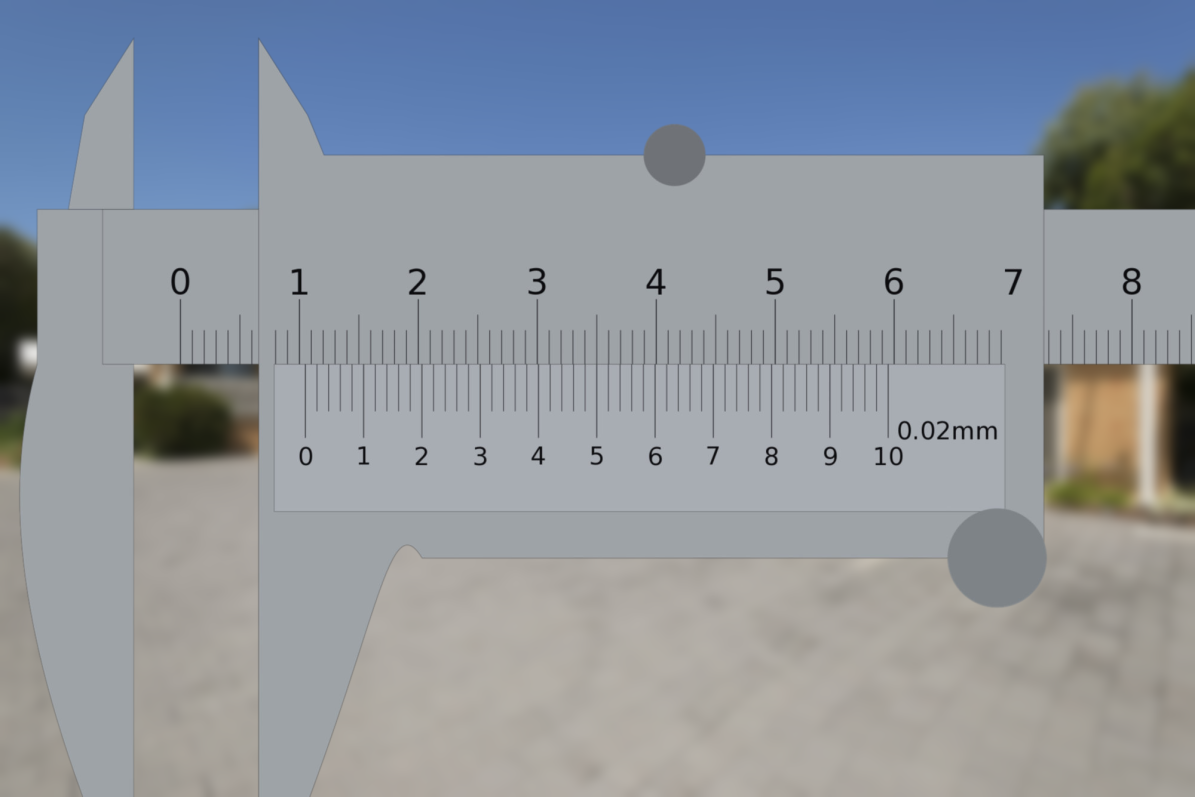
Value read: 10.5mm
